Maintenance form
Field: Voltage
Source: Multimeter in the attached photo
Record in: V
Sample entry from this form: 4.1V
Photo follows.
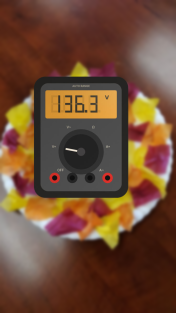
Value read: 136.3V
